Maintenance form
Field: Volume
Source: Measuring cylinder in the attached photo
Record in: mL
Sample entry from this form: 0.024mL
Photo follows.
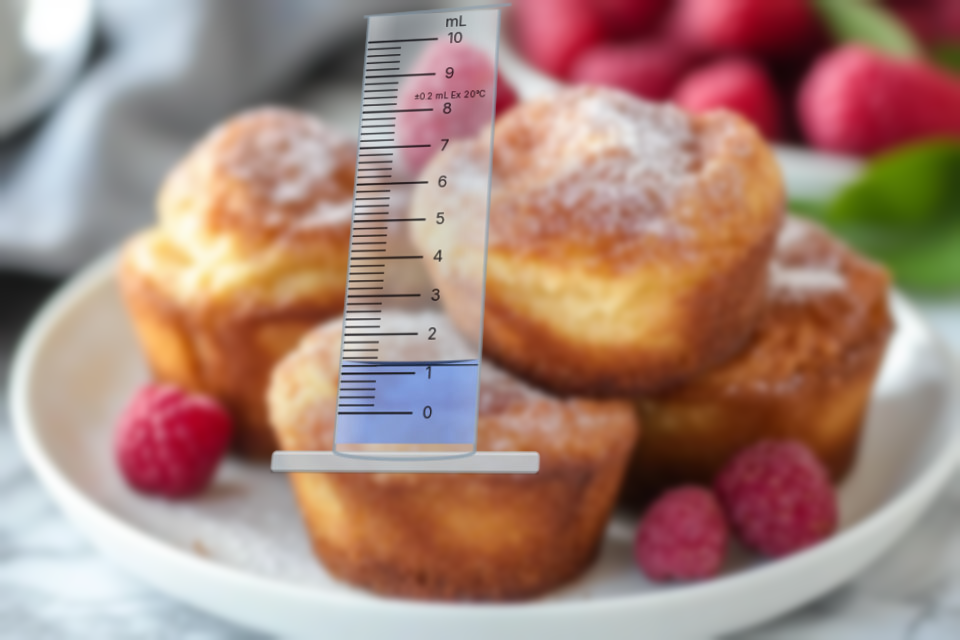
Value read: 1.2mL
